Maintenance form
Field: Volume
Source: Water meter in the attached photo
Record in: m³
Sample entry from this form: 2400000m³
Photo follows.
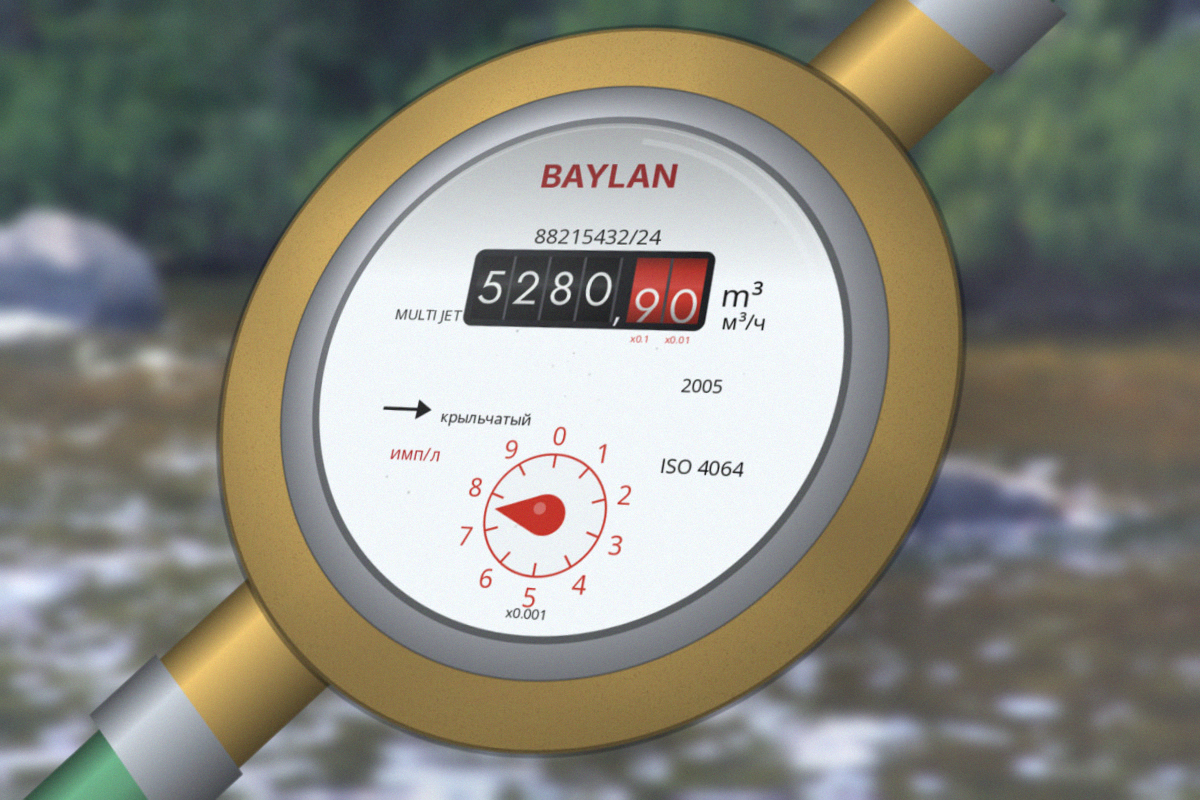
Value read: 5280.897m³
